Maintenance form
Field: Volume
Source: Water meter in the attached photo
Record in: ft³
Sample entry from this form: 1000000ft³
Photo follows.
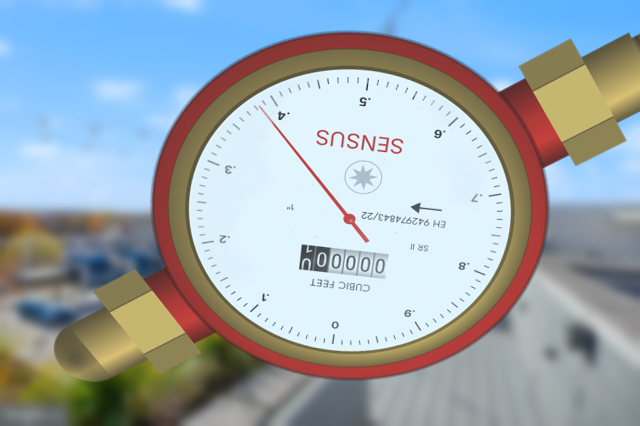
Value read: 0.38ft³
